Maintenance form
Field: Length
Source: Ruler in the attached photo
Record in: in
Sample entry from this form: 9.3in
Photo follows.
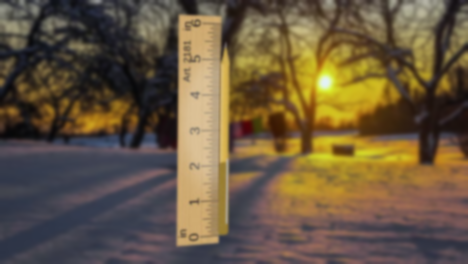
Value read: 5.5in
